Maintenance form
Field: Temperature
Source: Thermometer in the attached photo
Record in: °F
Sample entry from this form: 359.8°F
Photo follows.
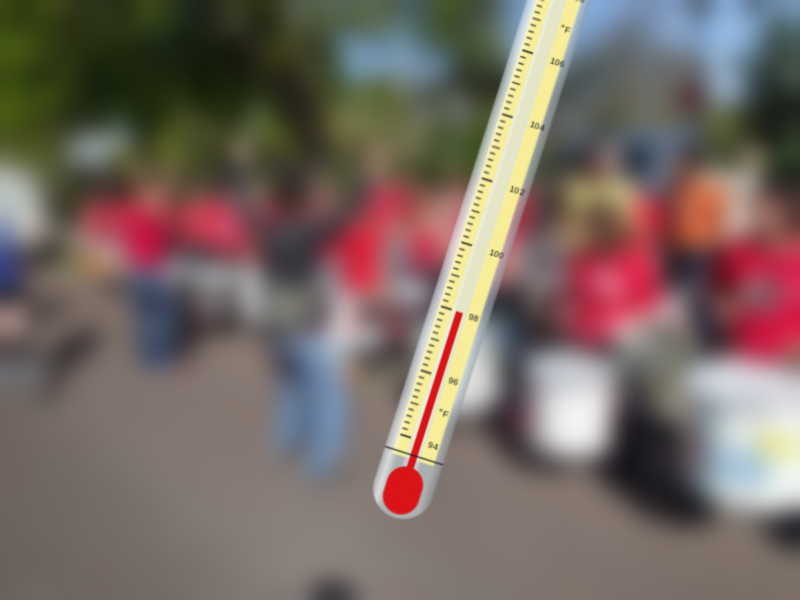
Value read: 98°F
